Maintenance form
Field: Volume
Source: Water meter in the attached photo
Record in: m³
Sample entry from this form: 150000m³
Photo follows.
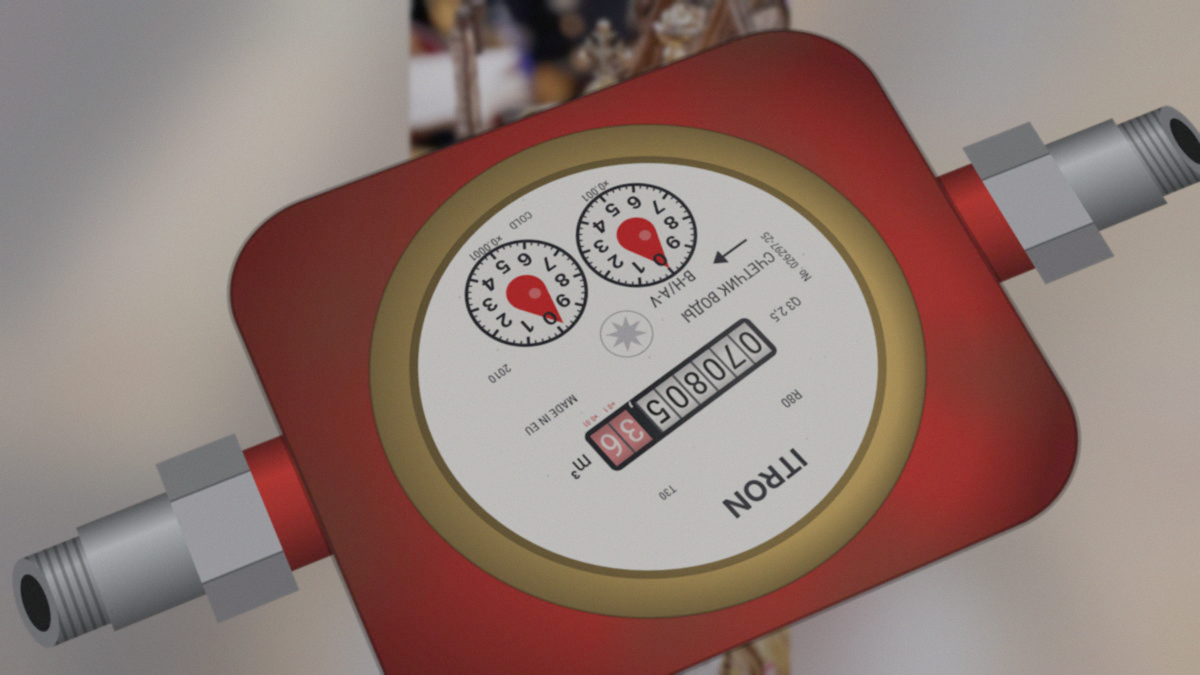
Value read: 70805.3599m³
